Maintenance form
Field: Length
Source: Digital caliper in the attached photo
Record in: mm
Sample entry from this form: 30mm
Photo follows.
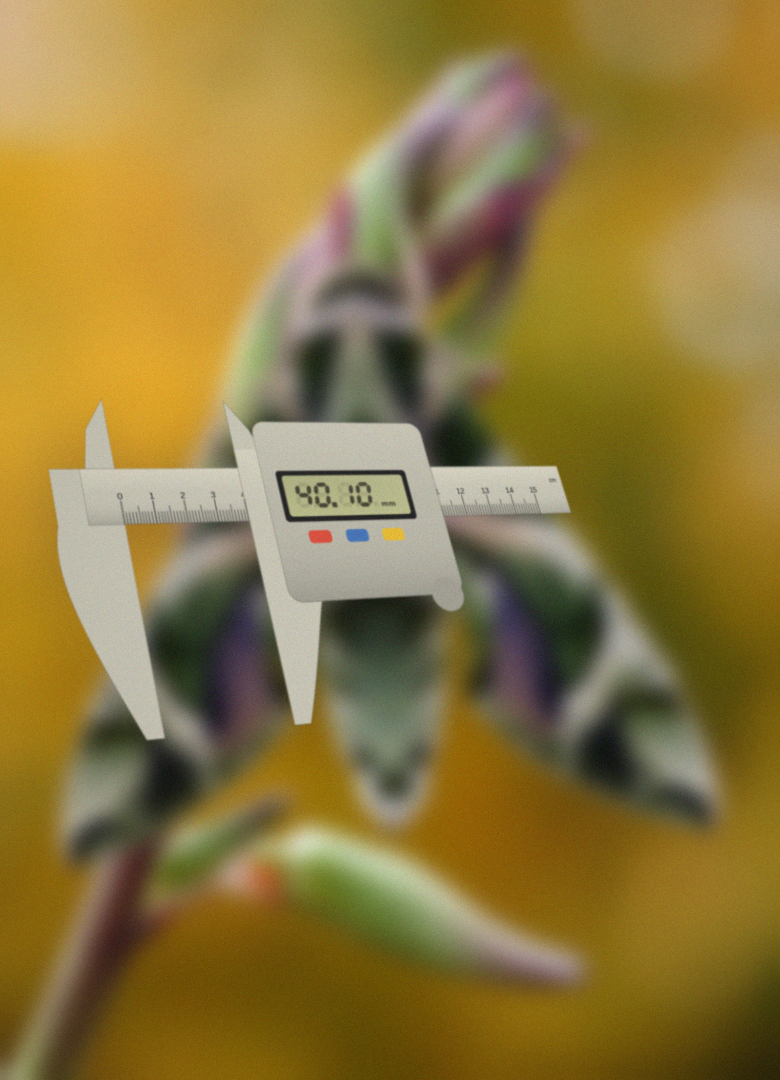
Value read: 40.10mm
